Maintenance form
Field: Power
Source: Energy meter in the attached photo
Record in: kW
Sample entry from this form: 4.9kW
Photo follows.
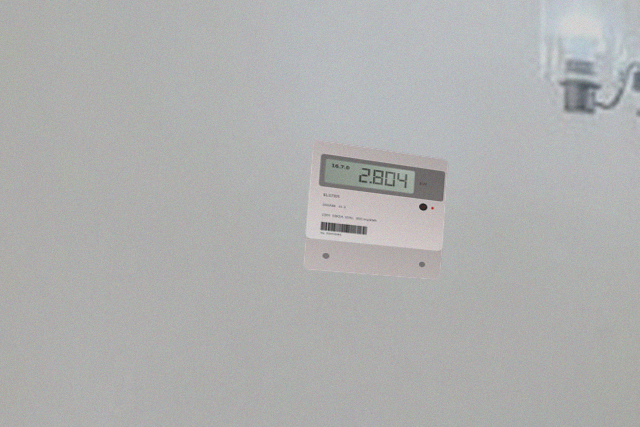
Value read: 2.804kW
